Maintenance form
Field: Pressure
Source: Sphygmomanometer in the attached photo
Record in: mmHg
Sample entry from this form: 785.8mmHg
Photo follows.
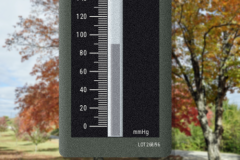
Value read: 90mmHg
